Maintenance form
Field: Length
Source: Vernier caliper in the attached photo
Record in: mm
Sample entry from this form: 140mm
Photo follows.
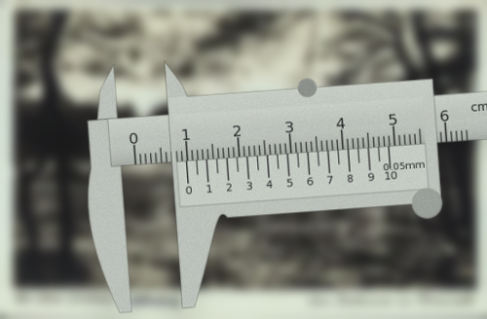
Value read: 9.8mm
